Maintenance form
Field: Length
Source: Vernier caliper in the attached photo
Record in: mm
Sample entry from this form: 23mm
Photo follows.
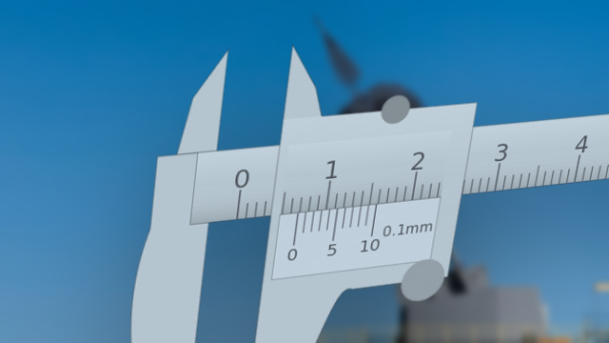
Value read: 6.8mm
